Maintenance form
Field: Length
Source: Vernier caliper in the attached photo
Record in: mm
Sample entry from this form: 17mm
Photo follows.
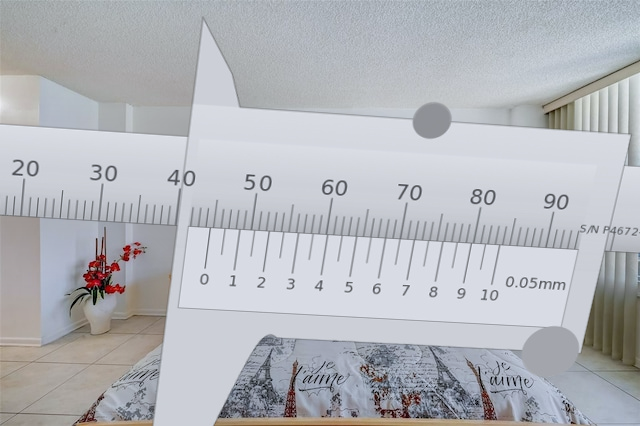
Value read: 44.6mm
